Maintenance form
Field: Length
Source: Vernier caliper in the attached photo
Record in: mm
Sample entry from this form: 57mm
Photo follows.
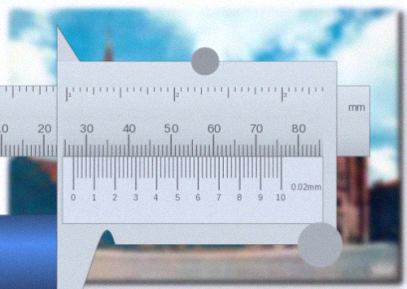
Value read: 27.0mm
